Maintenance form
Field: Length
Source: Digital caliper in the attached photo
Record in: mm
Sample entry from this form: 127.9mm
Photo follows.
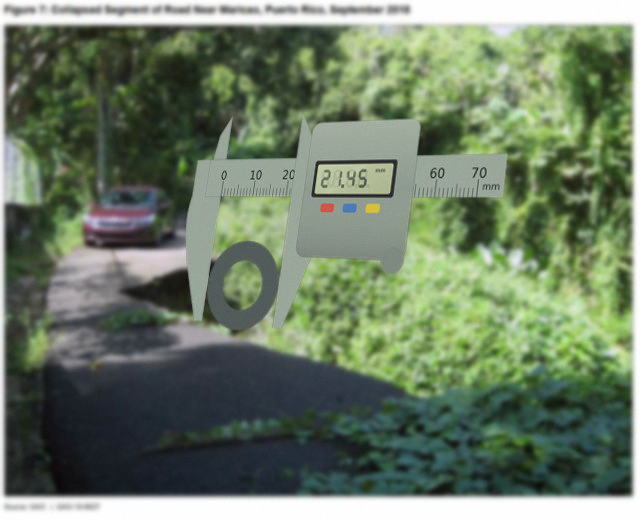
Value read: 21.45mm
